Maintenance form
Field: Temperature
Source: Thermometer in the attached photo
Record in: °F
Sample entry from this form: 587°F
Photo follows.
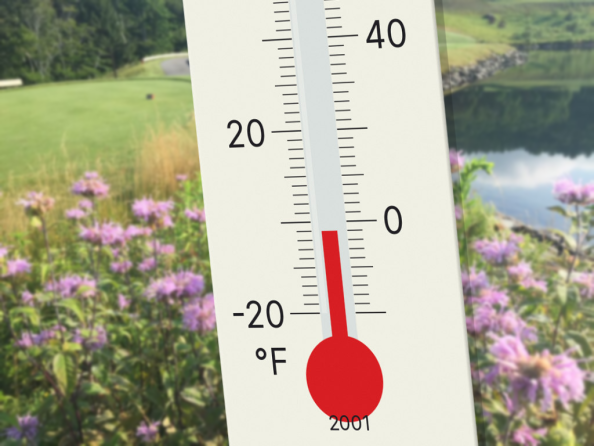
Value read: -2°F
